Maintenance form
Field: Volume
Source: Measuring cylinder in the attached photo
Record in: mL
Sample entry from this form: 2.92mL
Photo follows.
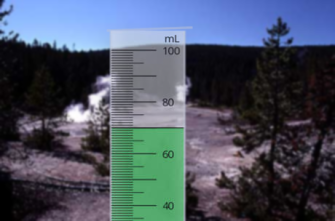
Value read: 70mL
